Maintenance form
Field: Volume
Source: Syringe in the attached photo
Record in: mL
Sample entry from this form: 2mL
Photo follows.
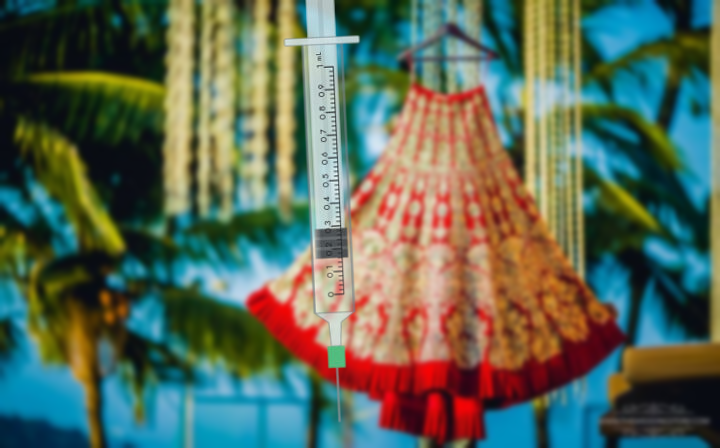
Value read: 0.16mL
